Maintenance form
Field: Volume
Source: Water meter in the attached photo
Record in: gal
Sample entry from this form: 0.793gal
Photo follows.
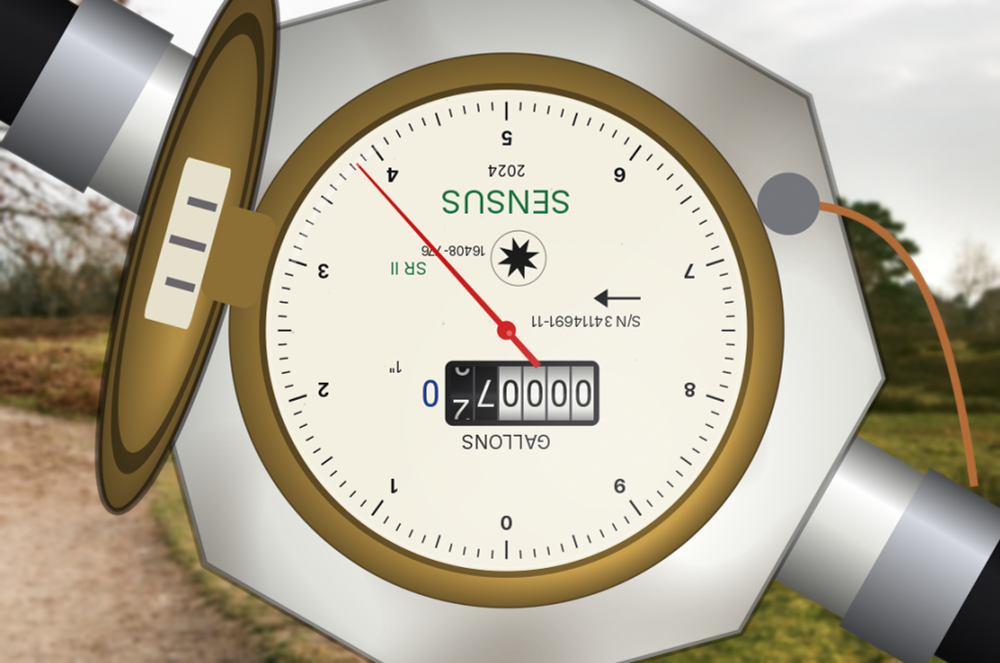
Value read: 723.8gal
